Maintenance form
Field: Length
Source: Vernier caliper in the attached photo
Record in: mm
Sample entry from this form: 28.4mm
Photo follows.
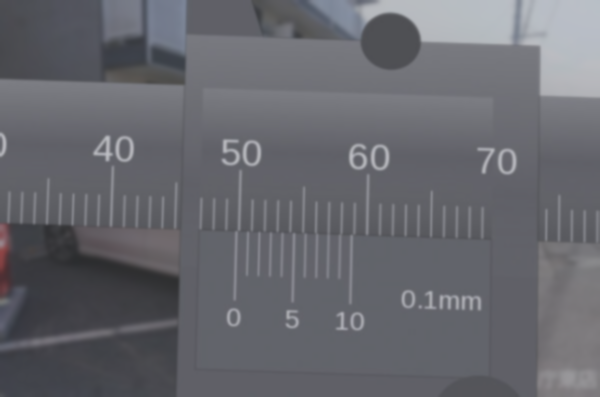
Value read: 49.8mm
